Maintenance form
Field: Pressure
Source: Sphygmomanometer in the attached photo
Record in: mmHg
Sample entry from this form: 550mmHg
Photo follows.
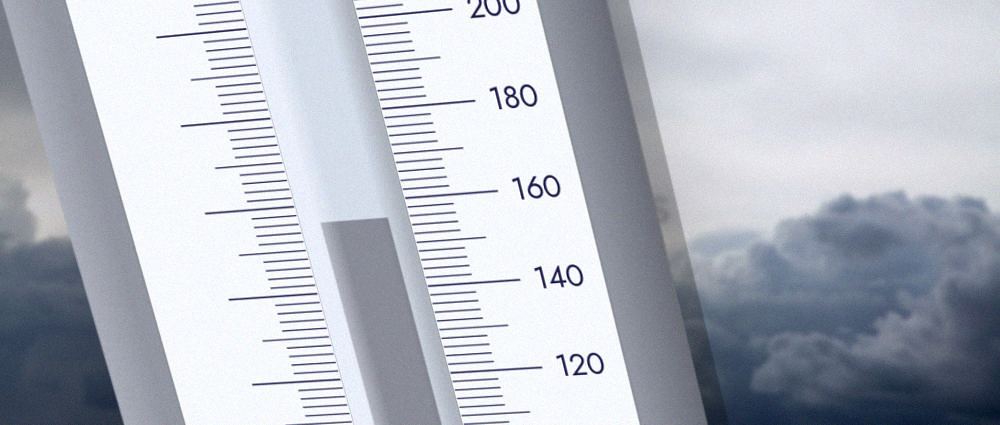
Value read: 156mmHg
